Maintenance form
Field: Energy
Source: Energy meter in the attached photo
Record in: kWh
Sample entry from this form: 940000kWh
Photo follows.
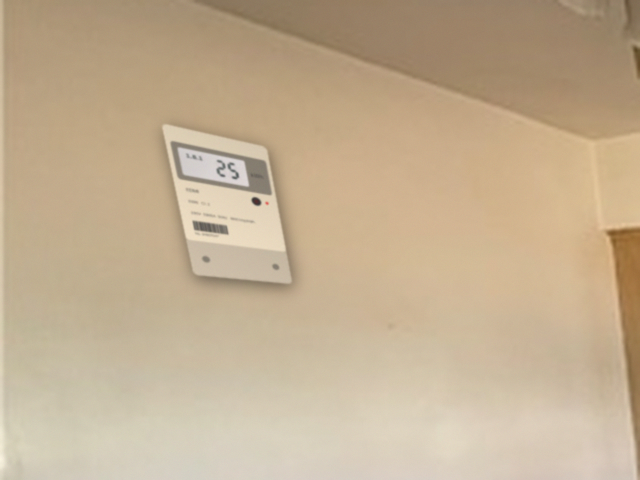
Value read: 25kWh
